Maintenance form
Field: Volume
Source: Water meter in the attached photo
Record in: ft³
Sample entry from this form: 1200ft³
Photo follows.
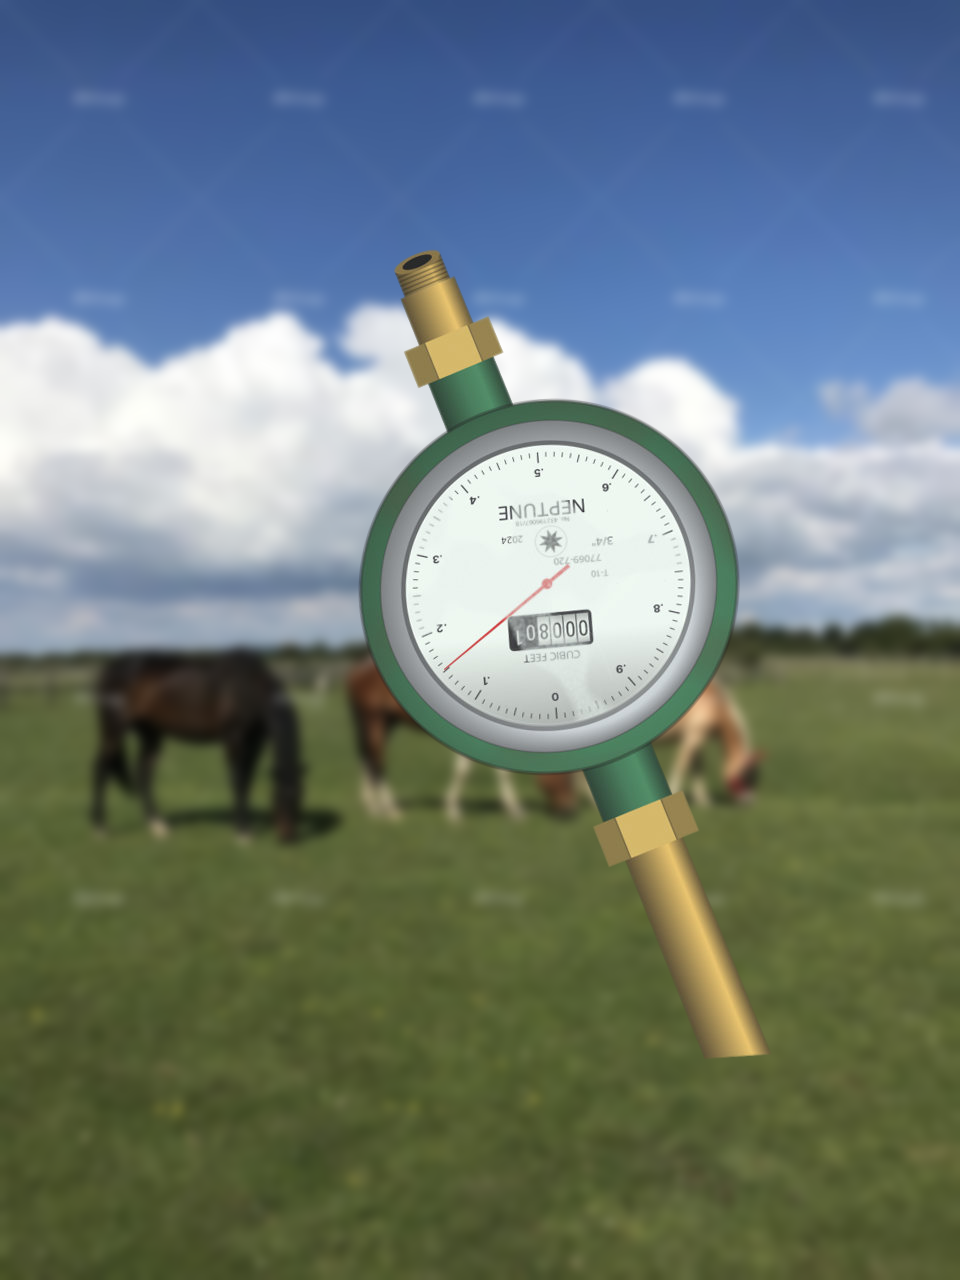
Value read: 801.15ft³
